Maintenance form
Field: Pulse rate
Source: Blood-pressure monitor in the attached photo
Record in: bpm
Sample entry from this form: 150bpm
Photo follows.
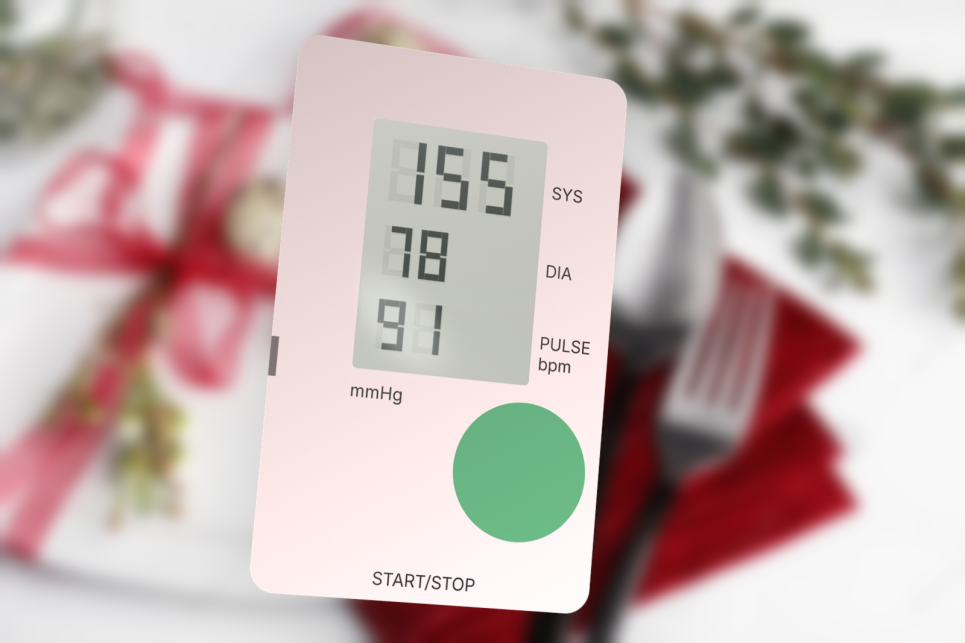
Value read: 91bpm
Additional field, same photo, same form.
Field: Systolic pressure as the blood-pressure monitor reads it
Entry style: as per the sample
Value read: 155mmHg
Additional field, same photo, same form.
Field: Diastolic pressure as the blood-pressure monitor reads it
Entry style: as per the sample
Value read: 78mmHg
